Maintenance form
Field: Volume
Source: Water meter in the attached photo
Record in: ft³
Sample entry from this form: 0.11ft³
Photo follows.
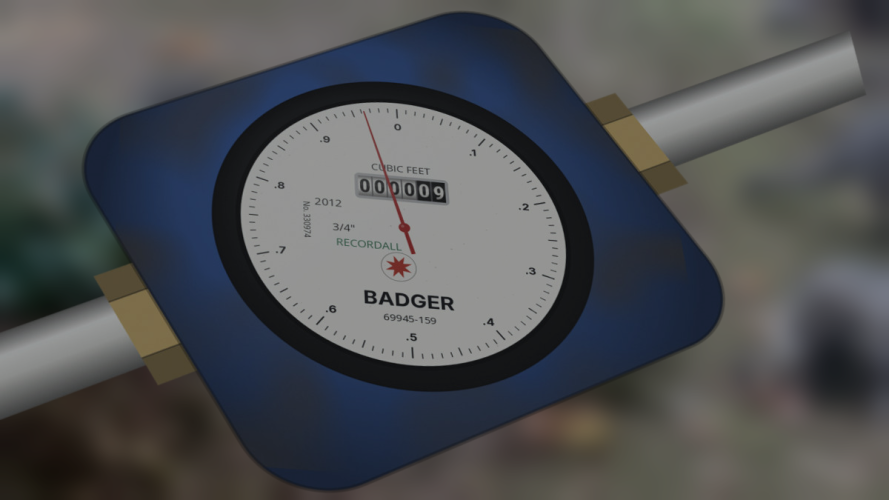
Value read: 8.96ft³
